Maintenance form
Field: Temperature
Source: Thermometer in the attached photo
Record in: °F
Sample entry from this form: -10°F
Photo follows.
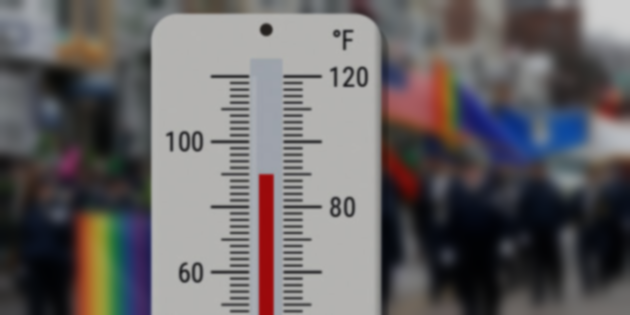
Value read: 90°F
